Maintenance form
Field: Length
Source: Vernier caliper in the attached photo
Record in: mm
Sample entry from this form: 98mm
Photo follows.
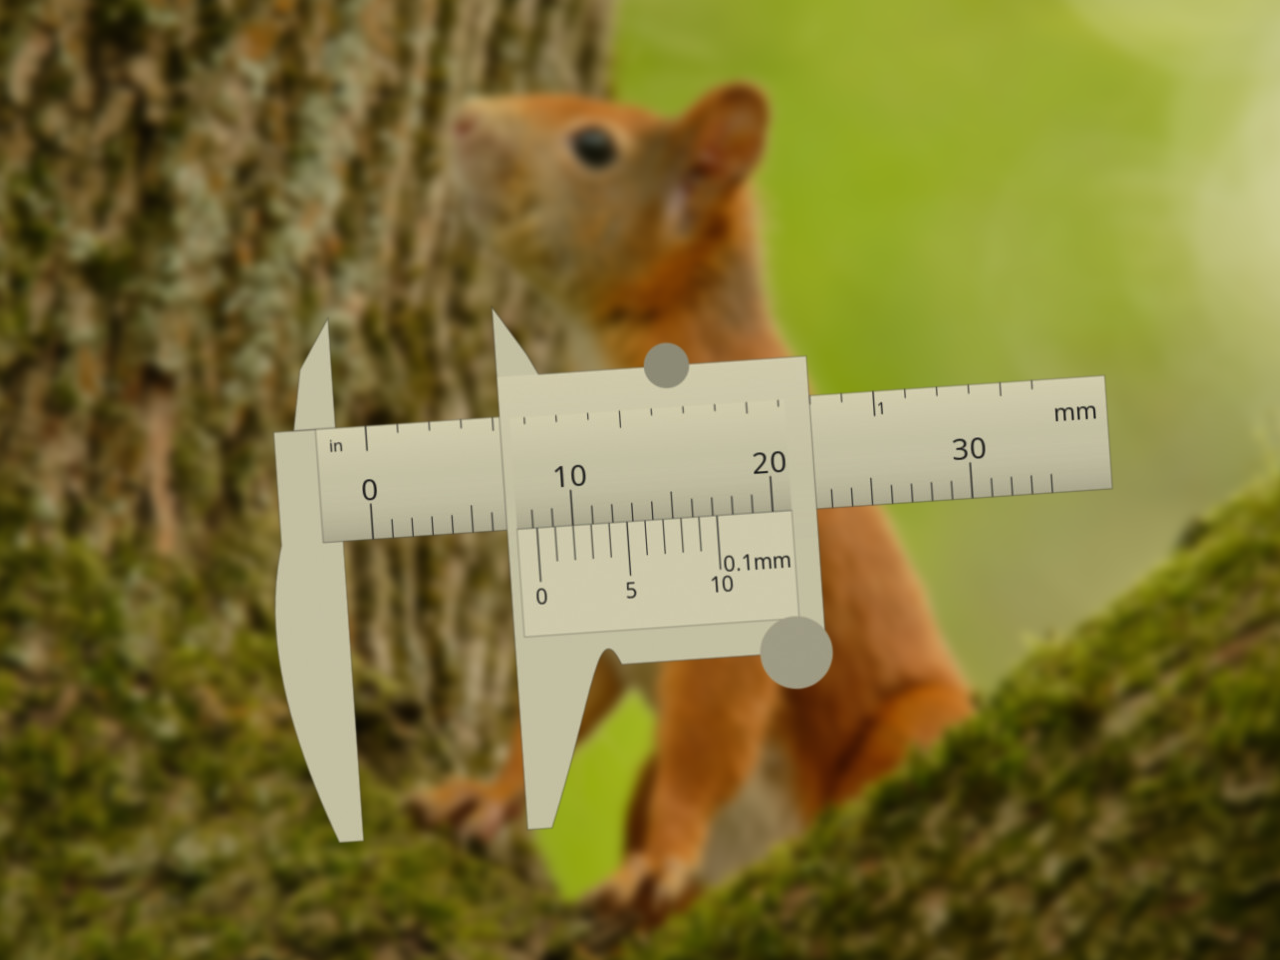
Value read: 8.2mm
